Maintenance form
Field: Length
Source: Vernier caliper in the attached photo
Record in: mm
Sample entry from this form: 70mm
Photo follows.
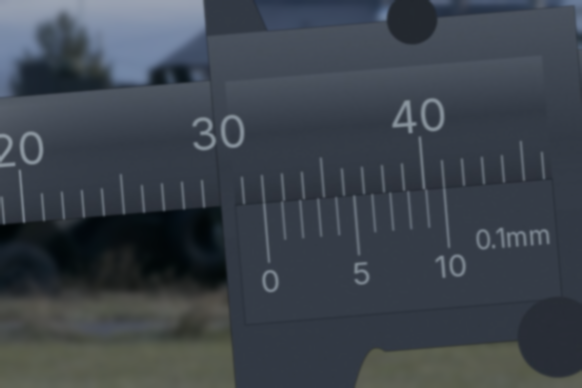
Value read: 32.0mm
